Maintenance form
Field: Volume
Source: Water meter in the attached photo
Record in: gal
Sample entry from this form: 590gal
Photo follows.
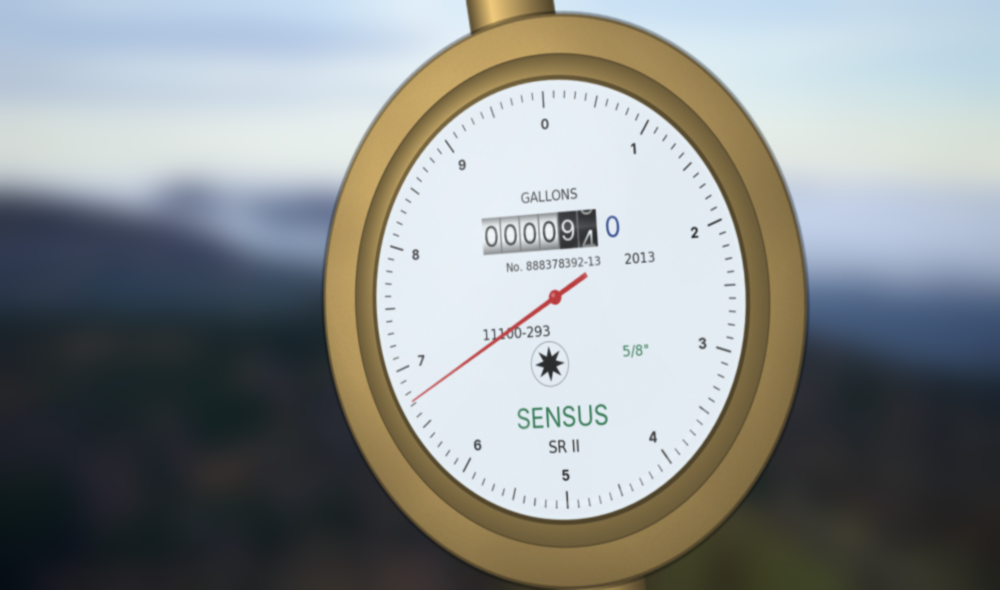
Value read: 936.7gal
